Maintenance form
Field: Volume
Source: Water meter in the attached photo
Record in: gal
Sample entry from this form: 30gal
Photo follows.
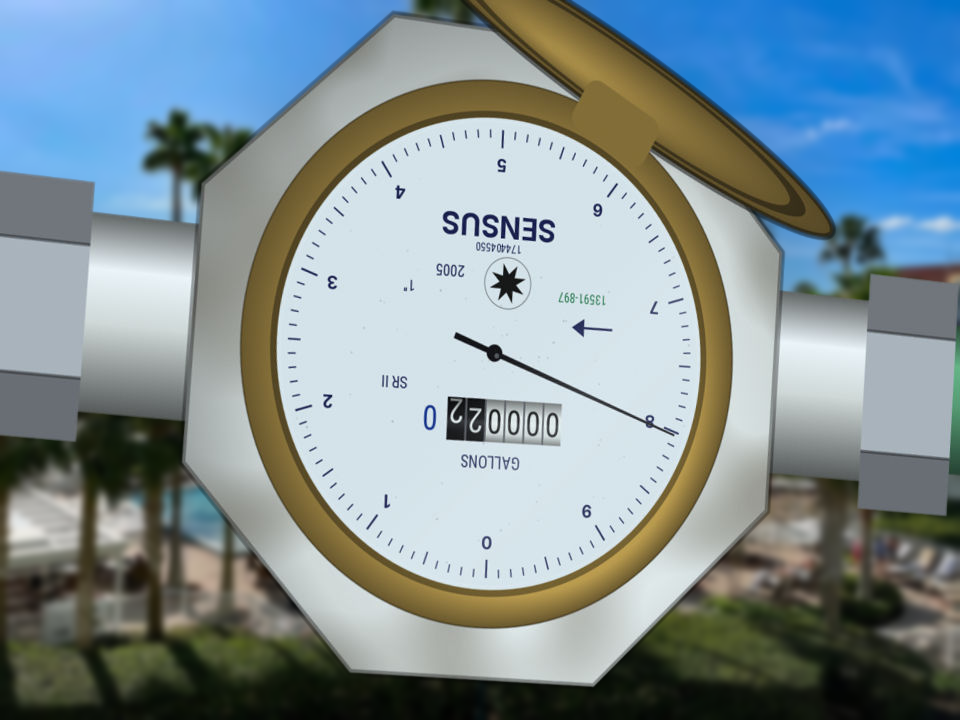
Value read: 218.0gal
